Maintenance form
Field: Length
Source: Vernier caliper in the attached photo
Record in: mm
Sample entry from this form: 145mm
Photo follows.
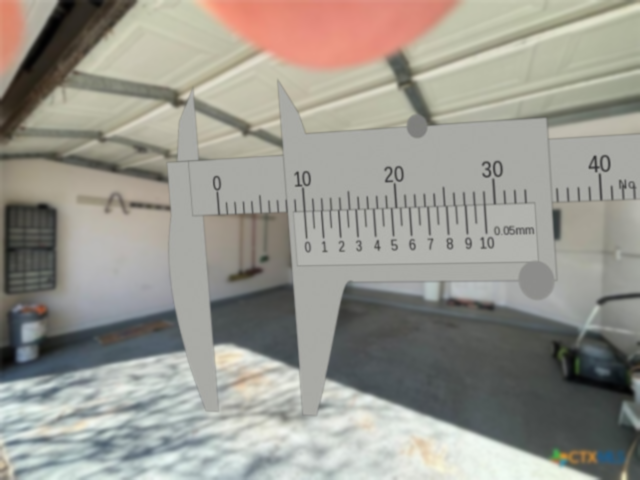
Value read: 10.0mm
